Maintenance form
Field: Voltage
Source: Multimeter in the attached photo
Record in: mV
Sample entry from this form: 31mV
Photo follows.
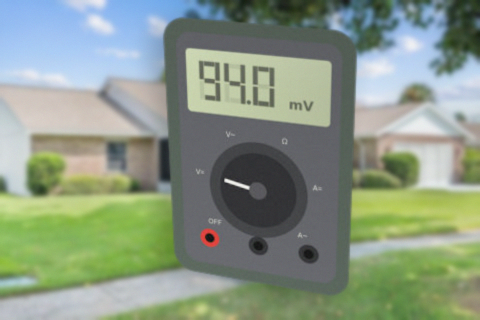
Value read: 94.0mV
